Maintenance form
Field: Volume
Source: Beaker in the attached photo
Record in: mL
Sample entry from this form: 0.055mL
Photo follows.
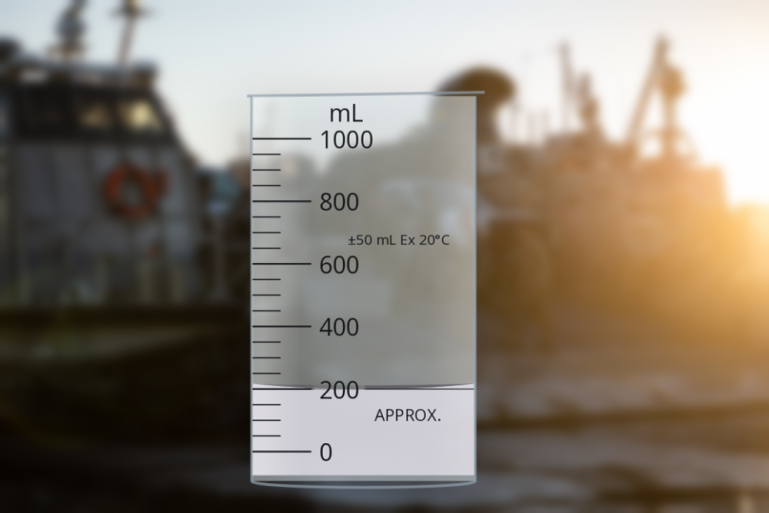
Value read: 200mL
